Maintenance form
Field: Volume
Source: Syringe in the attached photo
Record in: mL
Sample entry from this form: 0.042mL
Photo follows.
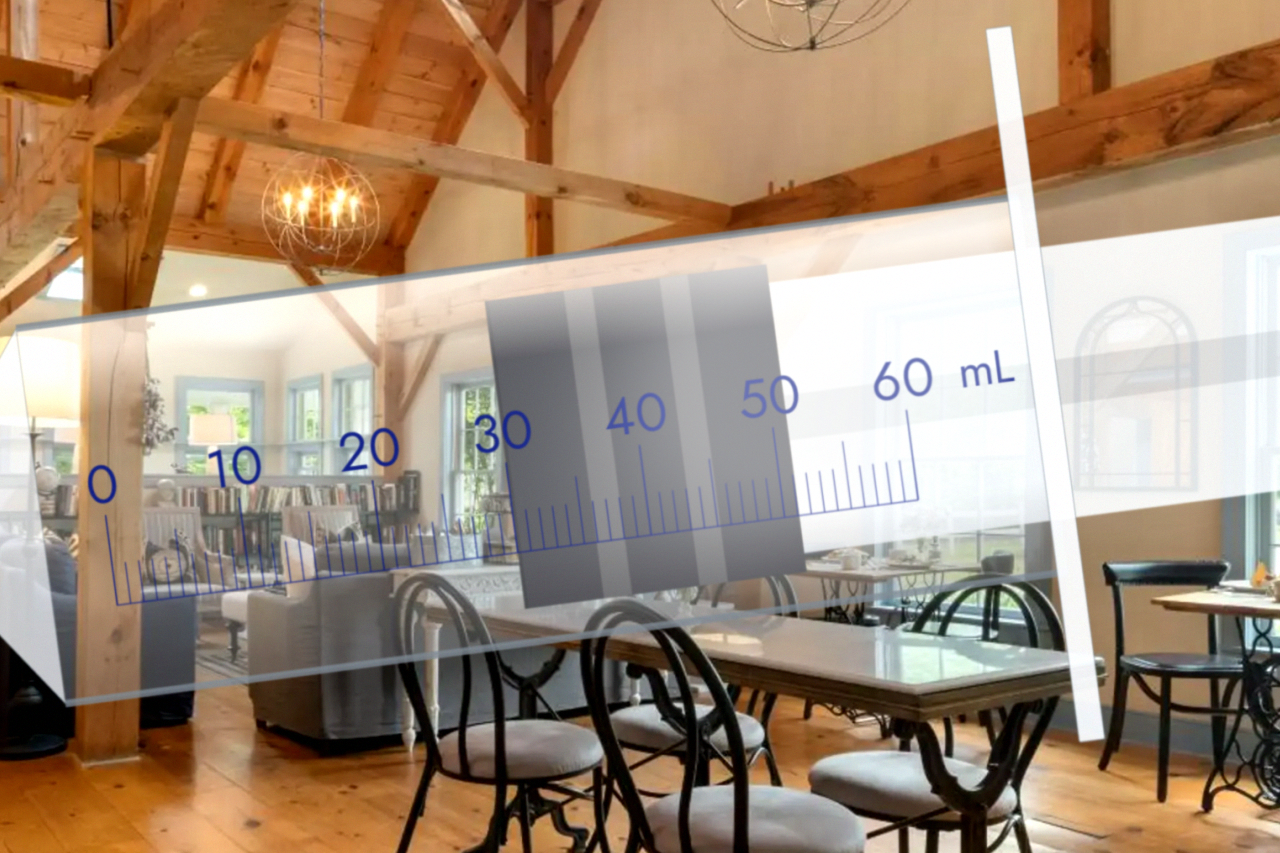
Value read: 30mL
